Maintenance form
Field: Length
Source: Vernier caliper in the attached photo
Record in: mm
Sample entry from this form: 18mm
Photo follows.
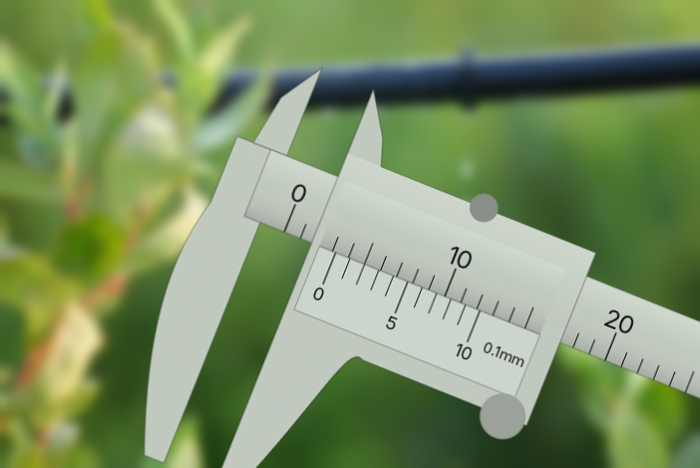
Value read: 3.2mm
